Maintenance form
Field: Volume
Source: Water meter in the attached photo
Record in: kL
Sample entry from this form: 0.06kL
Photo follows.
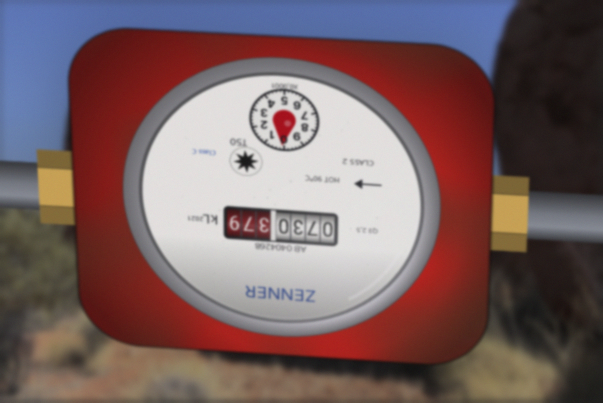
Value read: 730.3790kL
